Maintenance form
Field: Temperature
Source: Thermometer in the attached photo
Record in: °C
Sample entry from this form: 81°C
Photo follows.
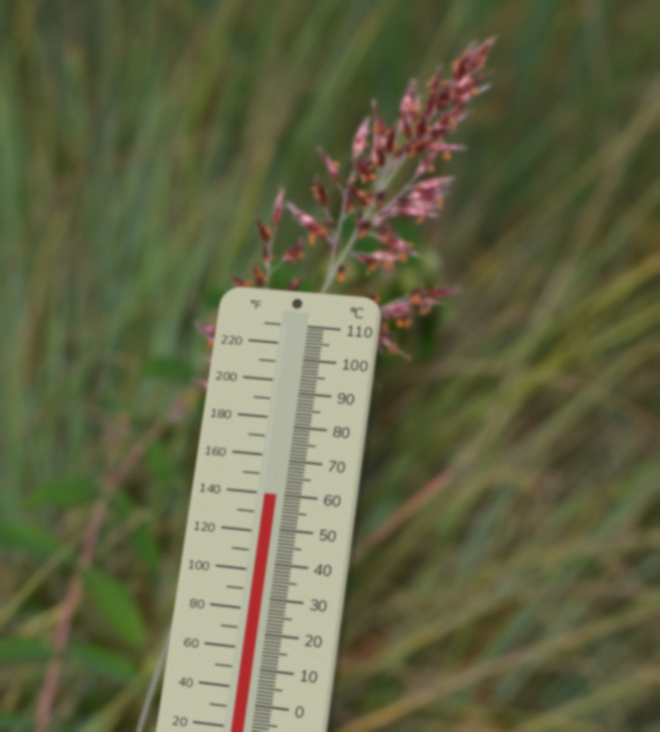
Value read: 60°C
